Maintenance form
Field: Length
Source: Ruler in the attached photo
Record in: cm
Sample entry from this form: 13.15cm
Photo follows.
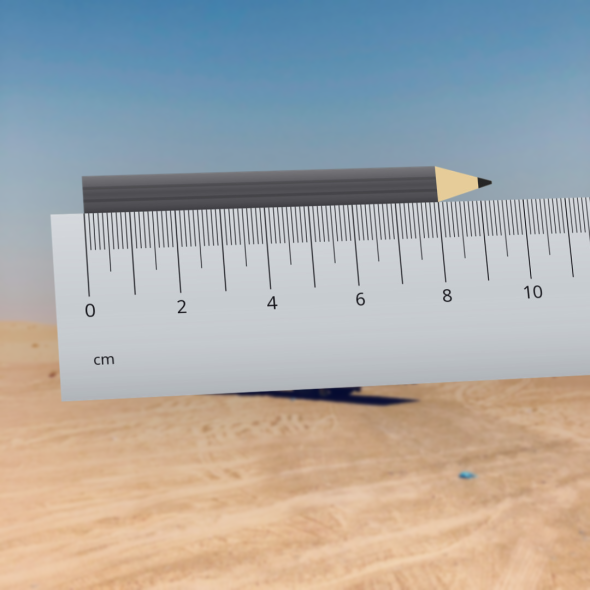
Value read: 9.3cm
